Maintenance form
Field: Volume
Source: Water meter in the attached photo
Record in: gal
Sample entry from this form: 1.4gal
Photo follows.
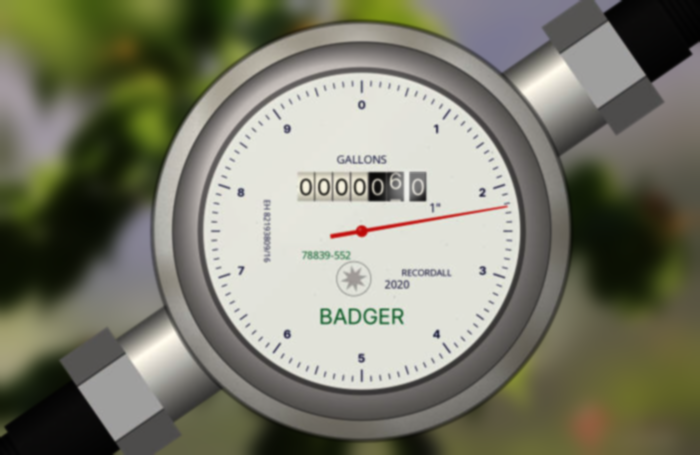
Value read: 62.2gal
